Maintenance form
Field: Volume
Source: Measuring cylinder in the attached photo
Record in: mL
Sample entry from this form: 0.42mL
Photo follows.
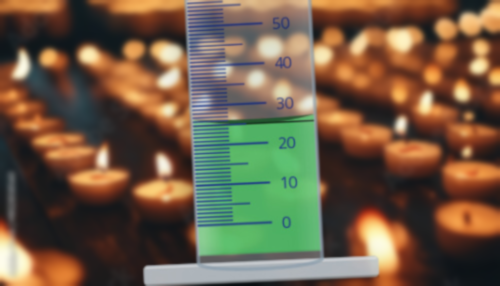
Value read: 25mL
